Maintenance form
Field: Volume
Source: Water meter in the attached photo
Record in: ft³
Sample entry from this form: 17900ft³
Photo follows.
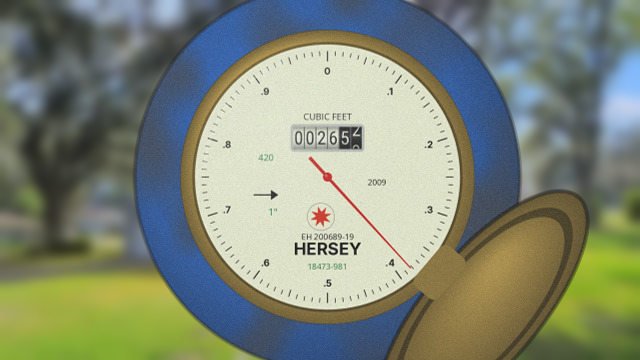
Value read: 2652.38ft³
